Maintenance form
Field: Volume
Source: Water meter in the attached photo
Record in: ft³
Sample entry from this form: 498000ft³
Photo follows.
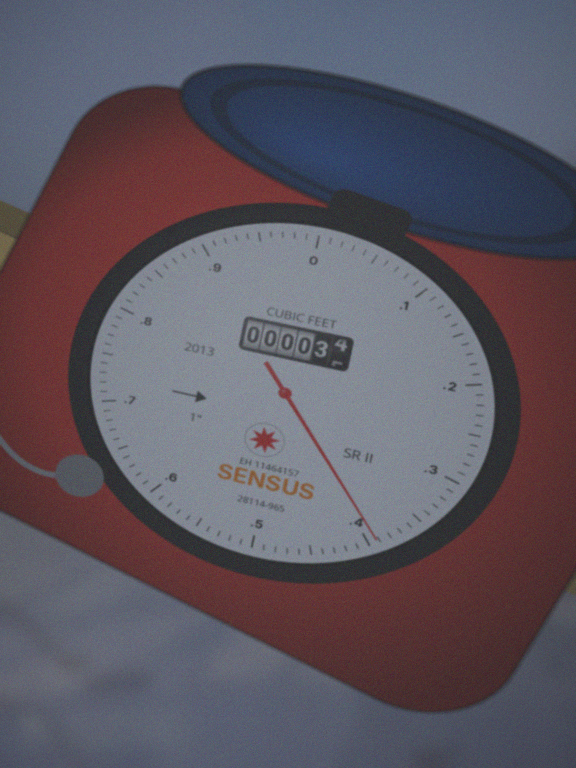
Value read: 34.39ft³
